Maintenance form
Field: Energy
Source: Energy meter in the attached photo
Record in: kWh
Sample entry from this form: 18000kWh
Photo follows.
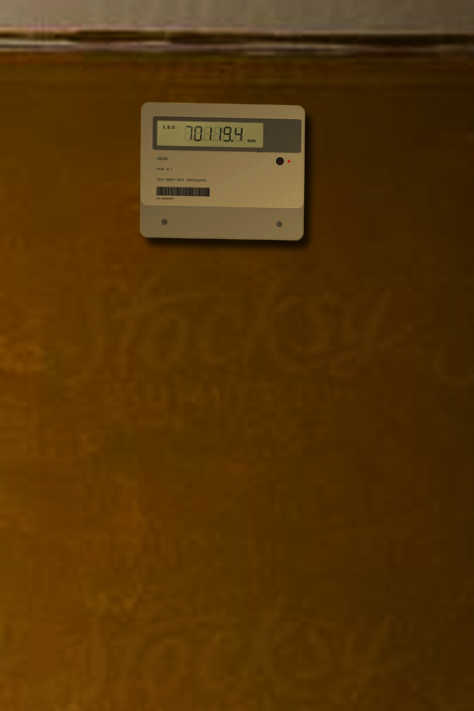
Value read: 70119.4kWh
